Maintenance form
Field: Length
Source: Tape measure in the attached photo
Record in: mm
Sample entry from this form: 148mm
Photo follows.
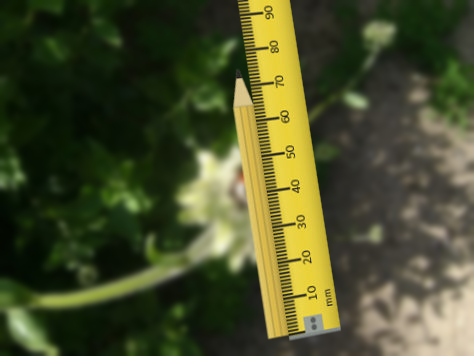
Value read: 75mm
